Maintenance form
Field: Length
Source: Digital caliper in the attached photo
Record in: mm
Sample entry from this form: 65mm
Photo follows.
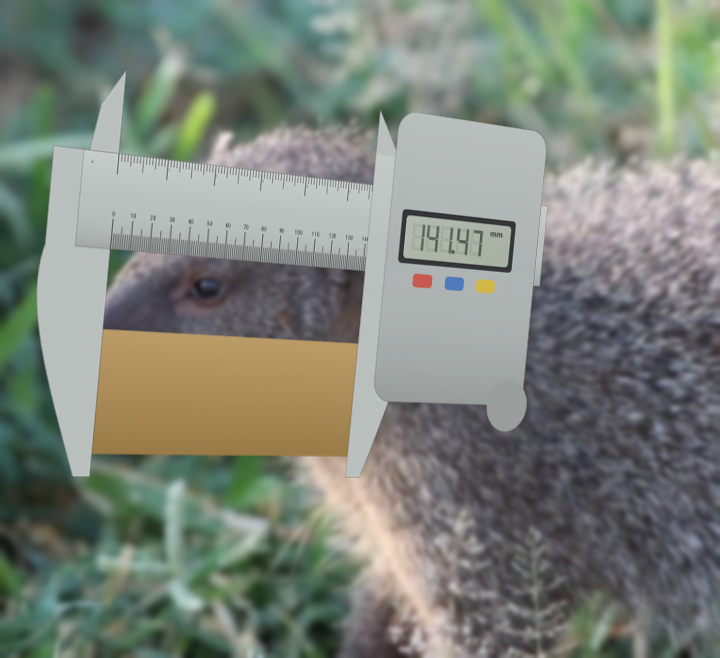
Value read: 141.47mm
